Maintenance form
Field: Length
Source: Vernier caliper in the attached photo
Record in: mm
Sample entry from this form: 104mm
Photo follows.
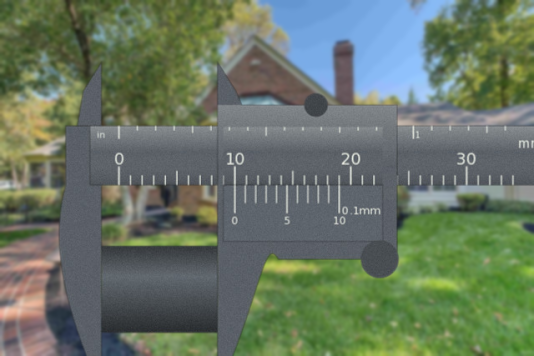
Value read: 10.0mm
